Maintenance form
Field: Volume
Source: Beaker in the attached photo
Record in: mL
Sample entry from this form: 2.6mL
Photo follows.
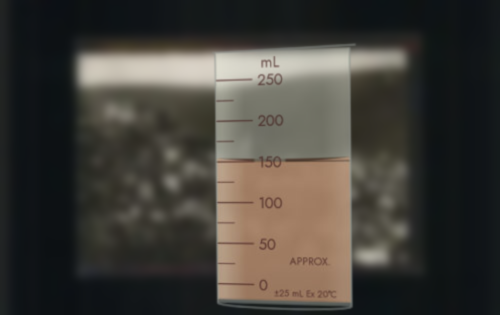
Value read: 150mL
